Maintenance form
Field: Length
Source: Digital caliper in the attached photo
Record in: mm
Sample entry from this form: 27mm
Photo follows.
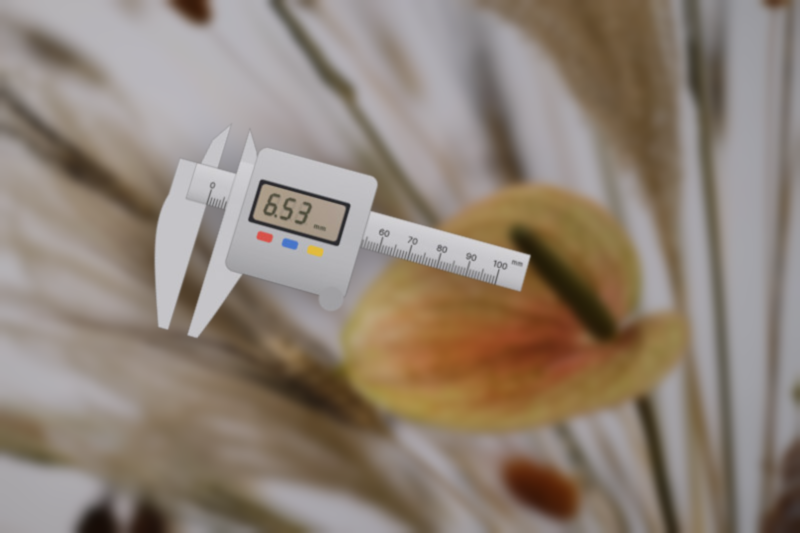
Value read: 6.53mm
